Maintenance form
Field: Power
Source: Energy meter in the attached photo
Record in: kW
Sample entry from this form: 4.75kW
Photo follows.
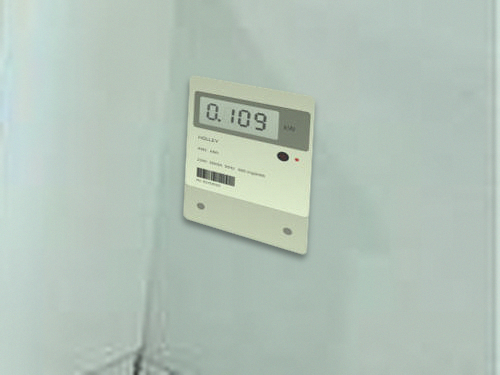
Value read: 0.109kW
